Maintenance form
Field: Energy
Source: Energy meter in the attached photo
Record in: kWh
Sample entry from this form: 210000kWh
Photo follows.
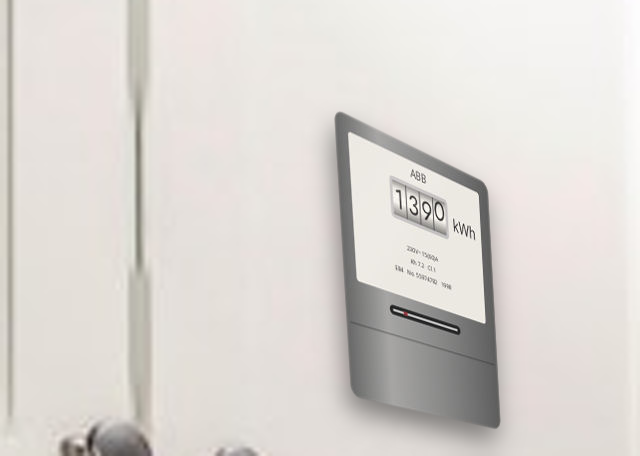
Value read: 1390kWh
